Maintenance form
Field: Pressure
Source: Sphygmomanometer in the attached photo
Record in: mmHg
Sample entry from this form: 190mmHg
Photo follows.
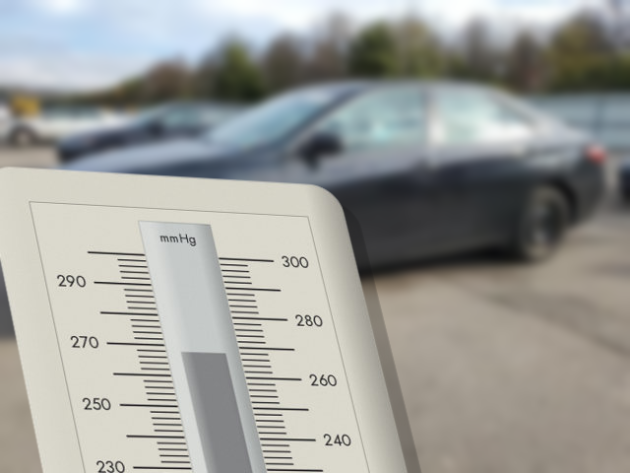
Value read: 268mmHg
